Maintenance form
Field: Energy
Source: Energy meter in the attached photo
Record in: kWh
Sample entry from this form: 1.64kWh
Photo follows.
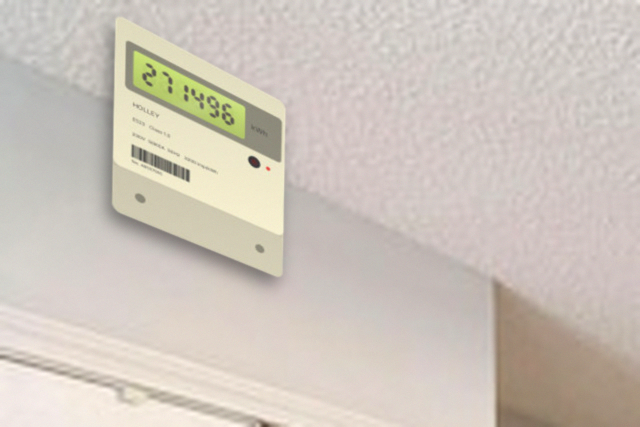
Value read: 271496kWh
